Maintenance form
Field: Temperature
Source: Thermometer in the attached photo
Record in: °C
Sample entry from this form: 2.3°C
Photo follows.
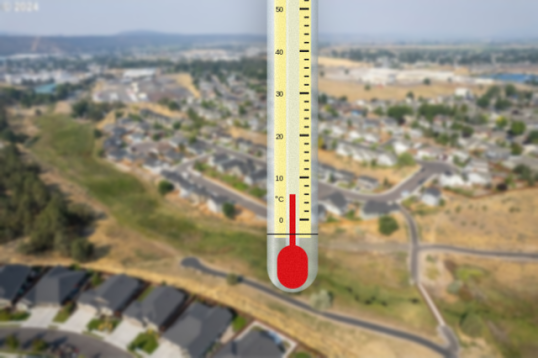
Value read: 6°C
